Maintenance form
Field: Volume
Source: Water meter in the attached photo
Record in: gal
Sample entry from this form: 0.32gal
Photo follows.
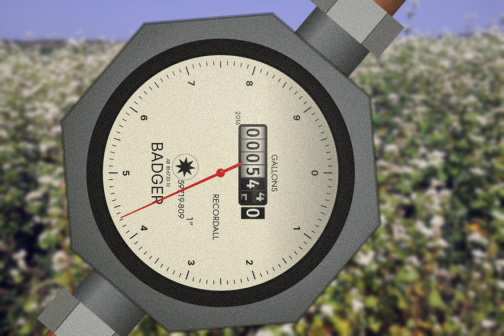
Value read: 5444.3gal
